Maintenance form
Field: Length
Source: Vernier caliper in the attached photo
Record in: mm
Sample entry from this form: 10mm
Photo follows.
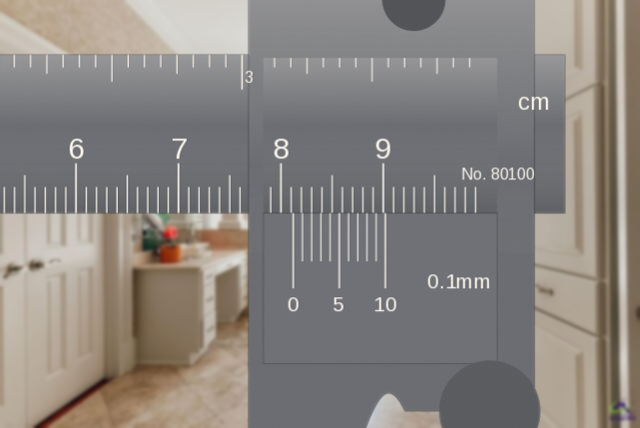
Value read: 81.2mm
